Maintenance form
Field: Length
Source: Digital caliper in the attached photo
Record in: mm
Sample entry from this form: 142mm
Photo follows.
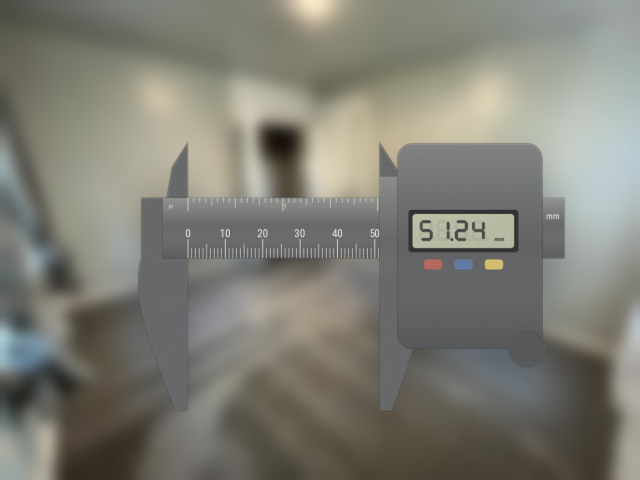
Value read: 51.24mm
